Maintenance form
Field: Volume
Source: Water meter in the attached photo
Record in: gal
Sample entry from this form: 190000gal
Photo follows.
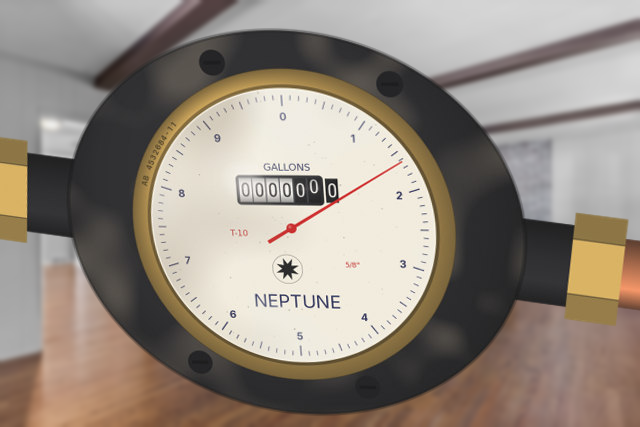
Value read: 1.6gal
